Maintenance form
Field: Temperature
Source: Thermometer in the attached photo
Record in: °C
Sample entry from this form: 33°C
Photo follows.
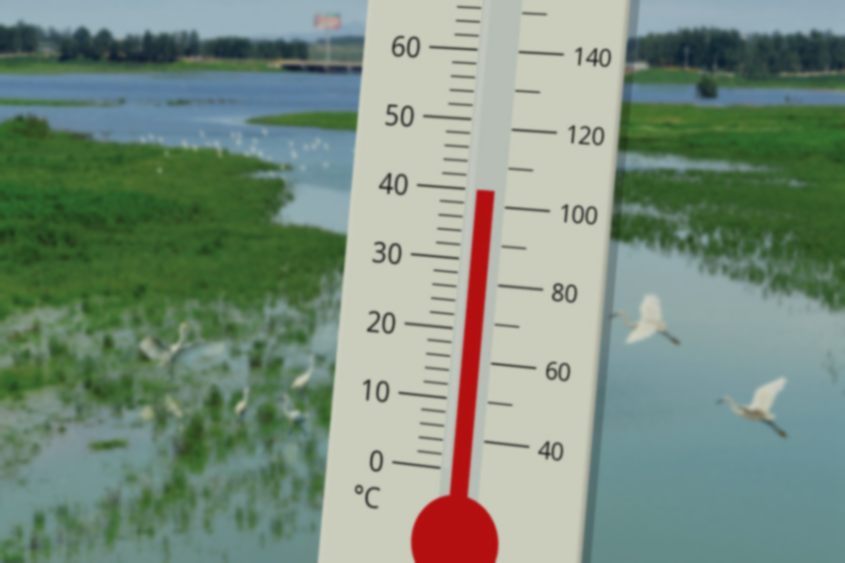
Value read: 40°C
